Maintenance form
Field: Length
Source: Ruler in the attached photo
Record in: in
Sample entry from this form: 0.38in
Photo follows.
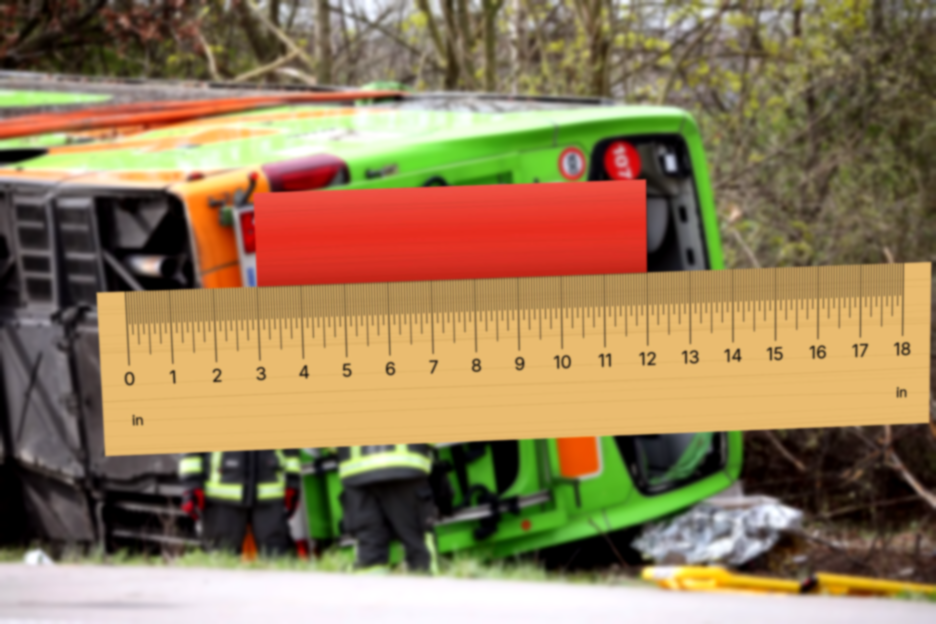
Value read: 9in
